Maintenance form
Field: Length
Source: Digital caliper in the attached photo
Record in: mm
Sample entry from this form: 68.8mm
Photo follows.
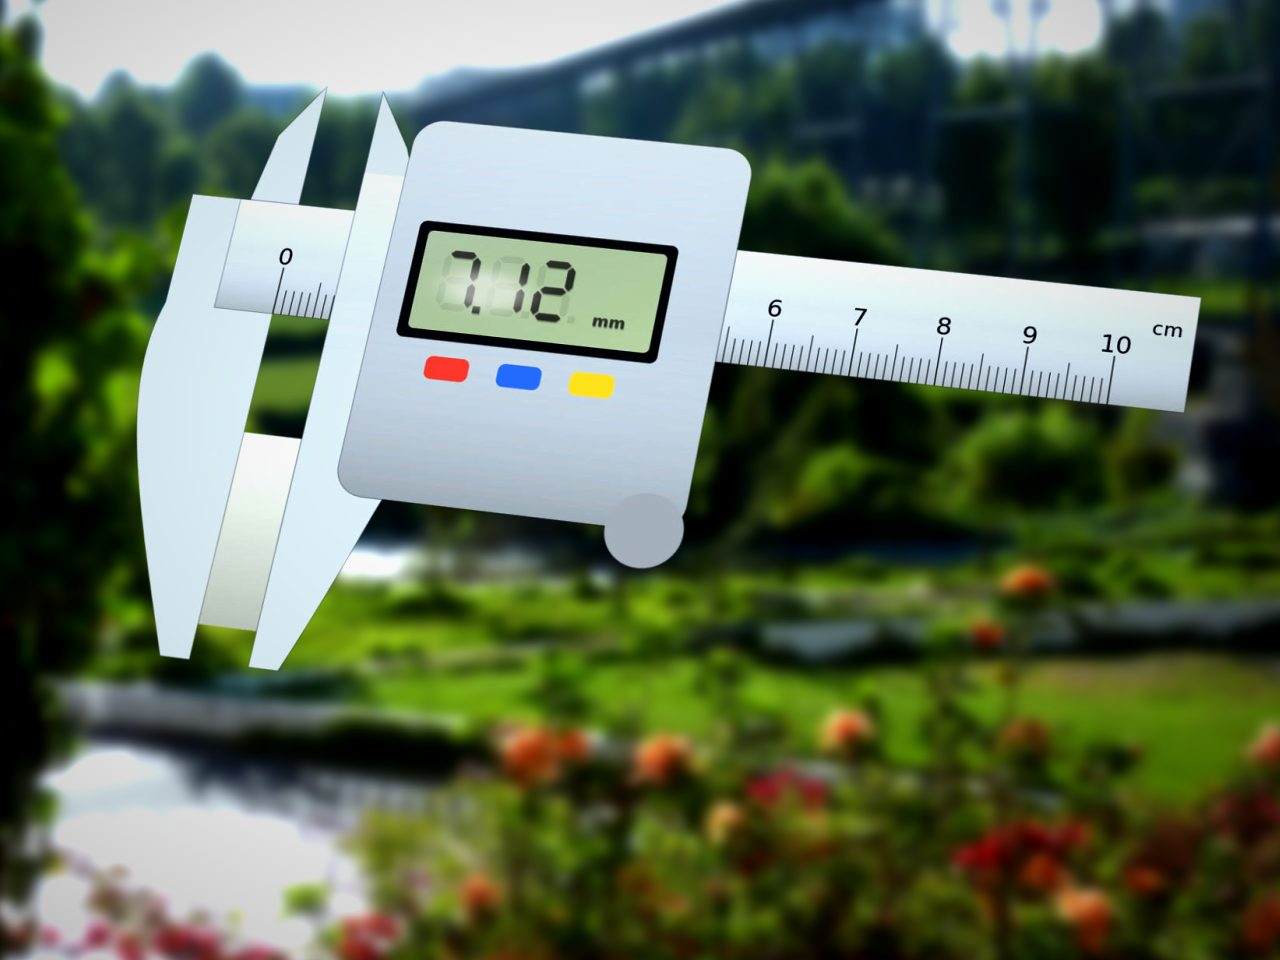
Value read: 7.12mm
